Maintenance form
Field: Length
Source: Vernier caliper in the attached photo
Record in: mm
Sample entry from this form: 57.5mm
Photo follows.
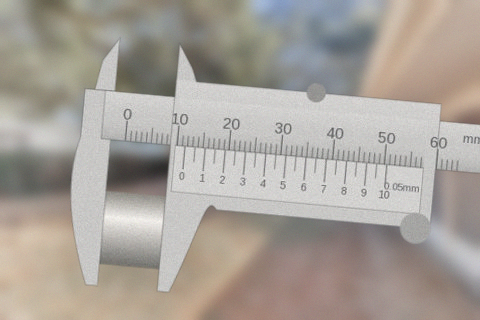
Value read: 11.5mm
